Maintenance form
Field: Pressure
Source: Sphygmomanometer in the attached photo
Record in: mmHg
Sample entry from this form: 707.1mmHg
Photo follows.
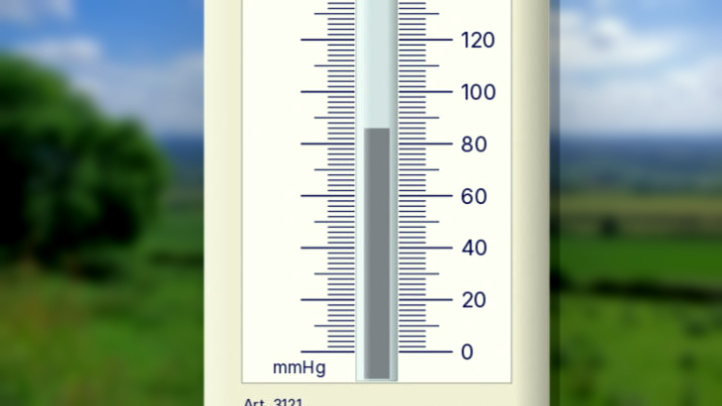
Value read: 86mmHg
